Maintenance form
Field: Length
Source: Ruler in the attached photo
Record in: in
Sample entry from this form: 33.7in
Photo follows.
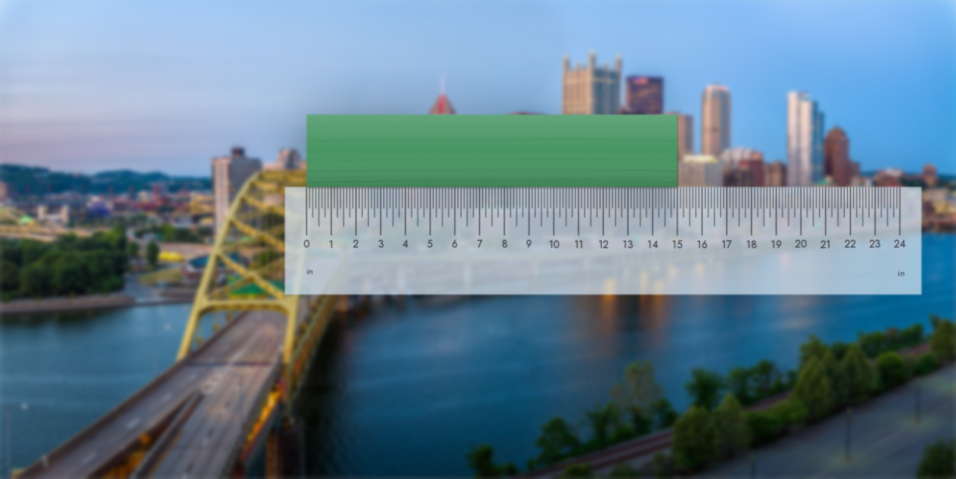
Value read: 15in
